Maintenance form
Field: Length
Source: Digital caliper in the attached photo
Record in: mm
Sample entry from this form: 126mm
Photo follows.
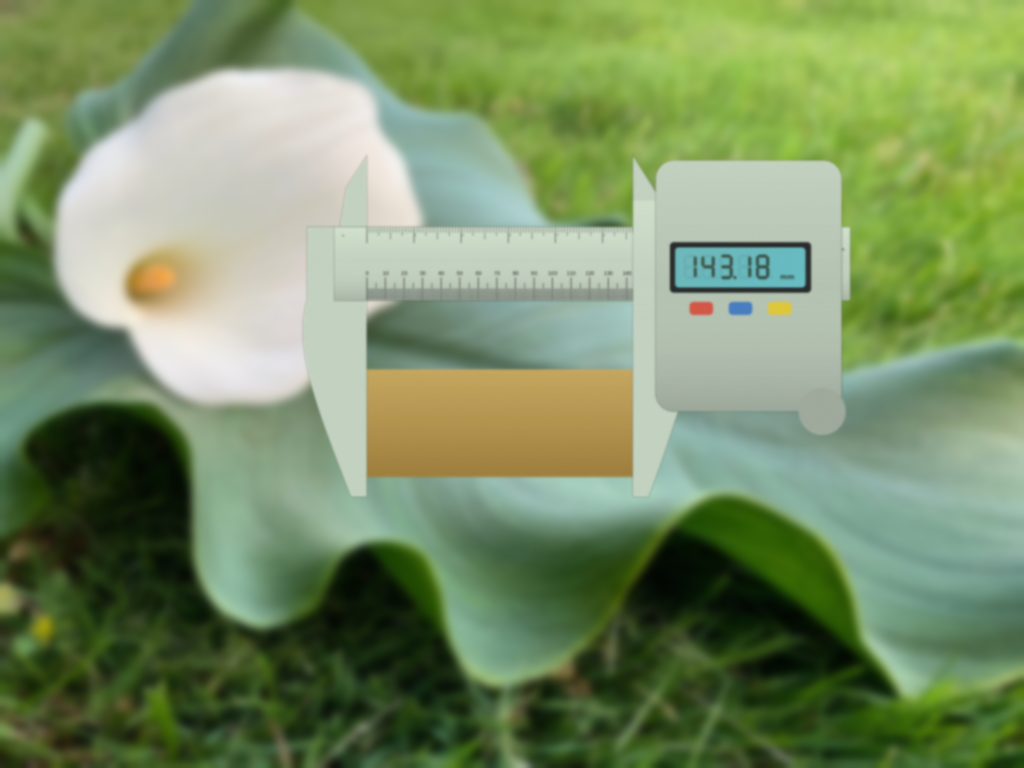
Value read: 143.18mm
